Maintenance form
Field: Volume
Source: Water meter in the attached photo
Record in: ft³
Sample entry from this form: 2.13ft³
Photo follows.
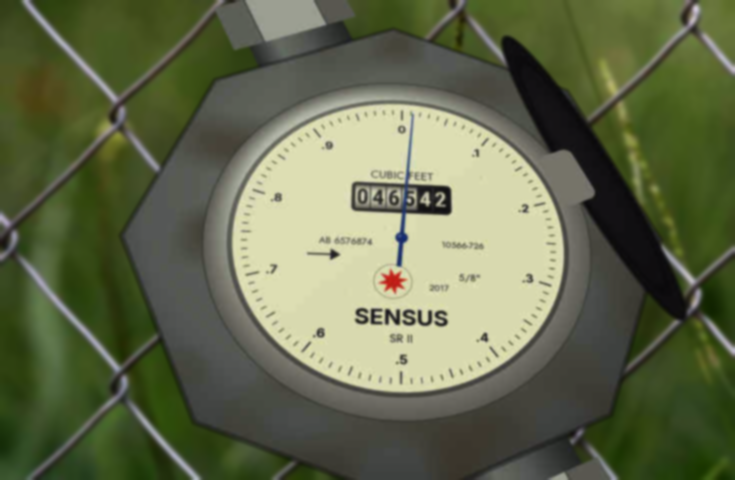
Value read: 46542.01ft³
